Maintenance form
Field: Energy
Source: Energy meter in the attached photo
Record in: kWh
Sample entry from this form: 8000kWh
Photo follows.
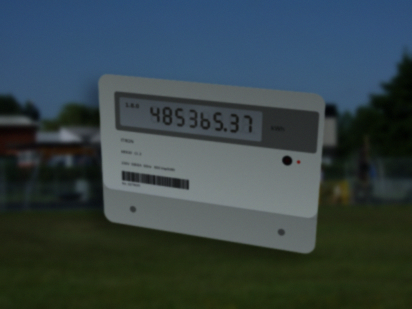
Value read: 485365.37kWh
